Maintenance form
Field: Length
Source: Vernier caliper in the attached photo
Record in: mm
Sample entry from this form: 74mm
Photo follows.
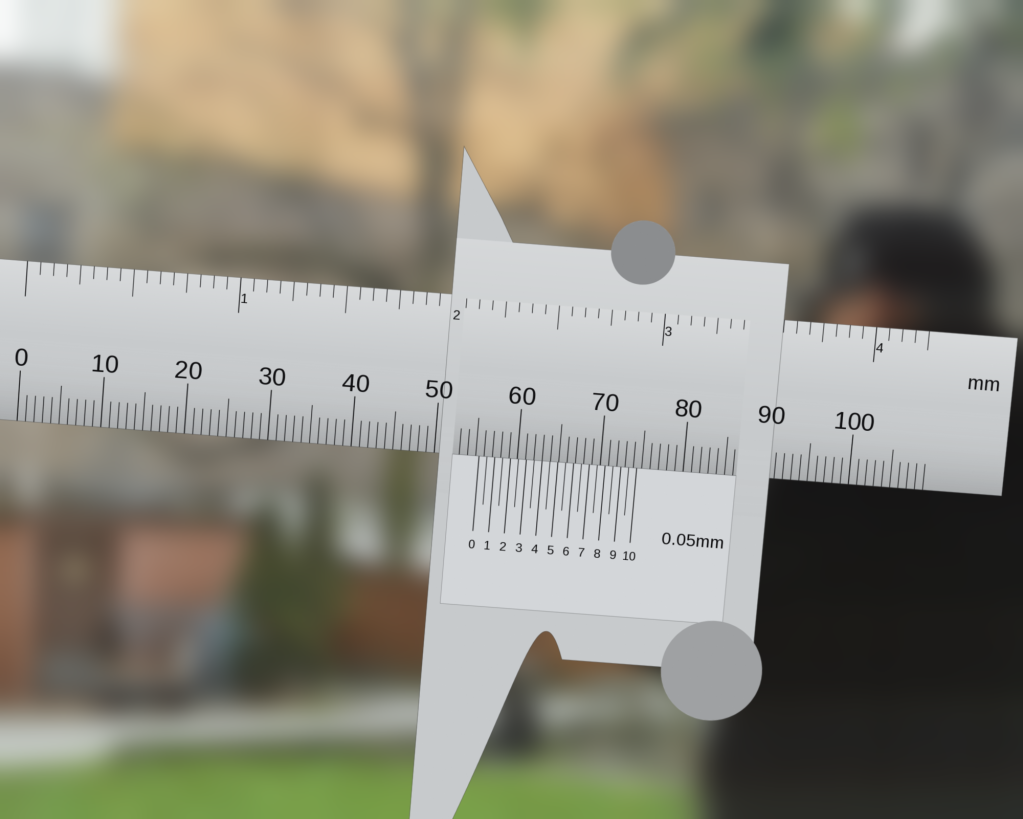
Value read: 55.4mm
